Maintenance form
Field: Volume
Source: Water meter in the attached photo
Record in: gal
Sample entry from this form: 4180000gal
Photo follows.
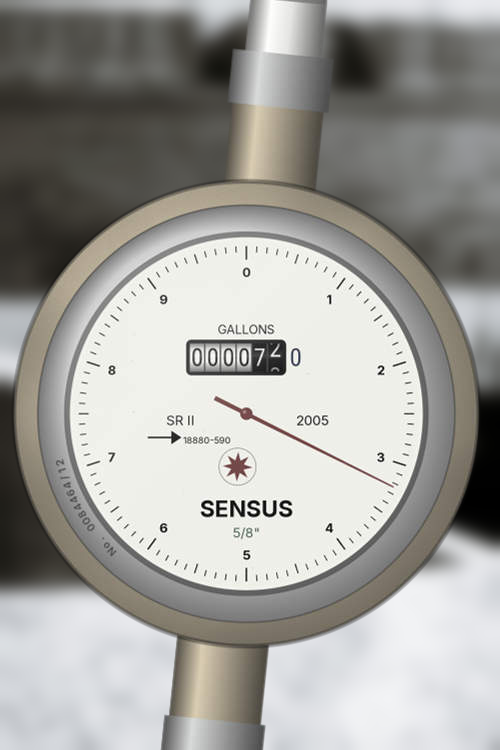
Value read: 723.2gal
